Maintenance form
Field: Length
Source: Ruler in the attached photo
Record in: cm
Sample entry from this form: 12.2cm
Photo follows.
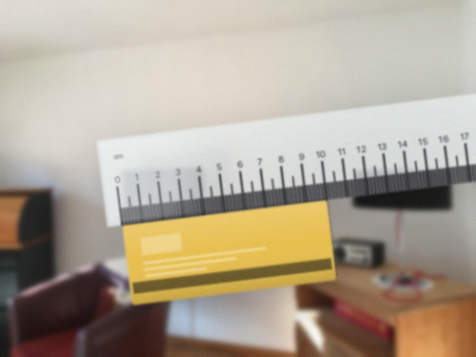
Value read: 10cm
